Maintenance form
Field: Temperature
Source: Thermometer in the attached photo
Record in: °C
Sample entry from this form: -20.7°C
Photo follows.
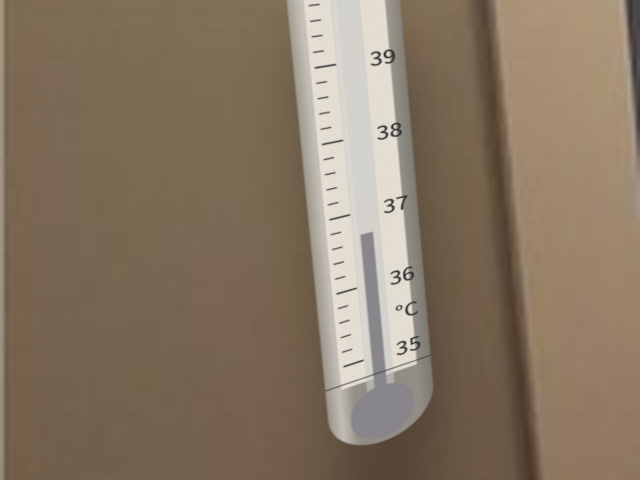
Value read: 36.7°C
